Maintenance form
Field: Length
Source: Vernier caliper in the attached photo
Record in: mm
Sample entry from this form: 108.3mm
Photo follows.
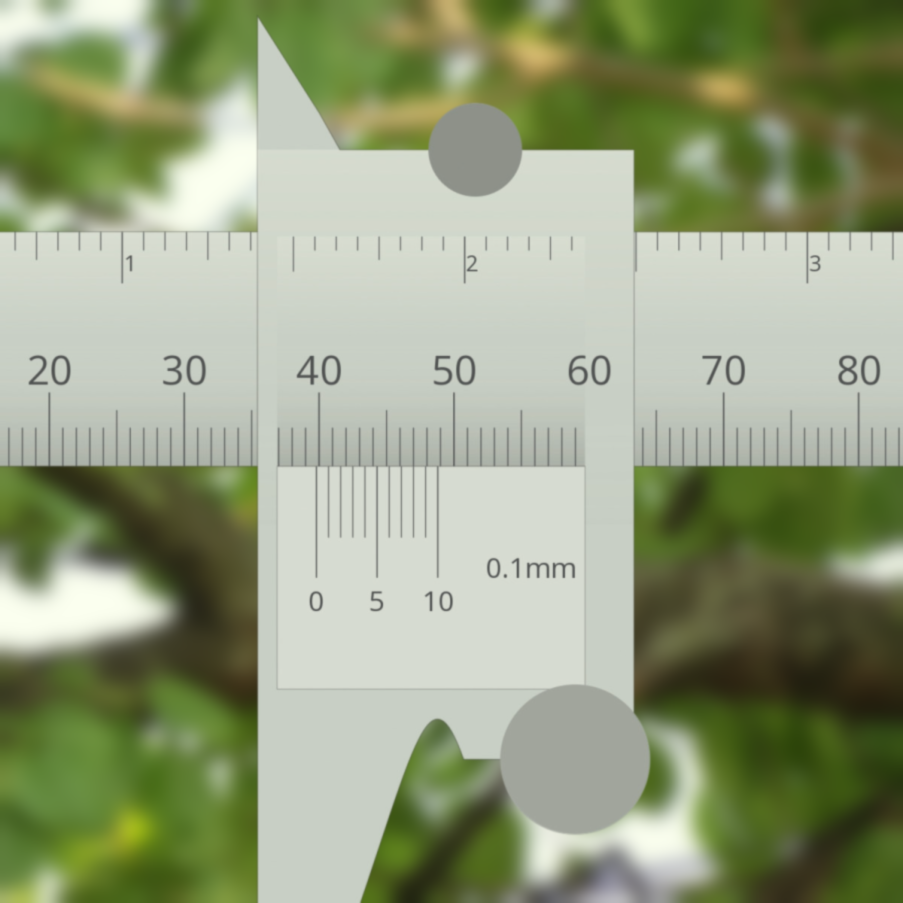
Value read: 39.8mm
